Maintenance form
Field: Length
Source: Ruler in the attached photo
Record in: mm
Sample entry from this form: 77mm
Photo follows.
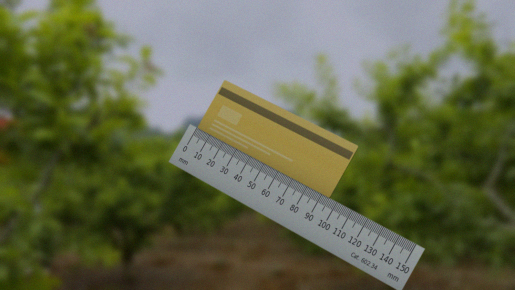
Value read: 95mm
